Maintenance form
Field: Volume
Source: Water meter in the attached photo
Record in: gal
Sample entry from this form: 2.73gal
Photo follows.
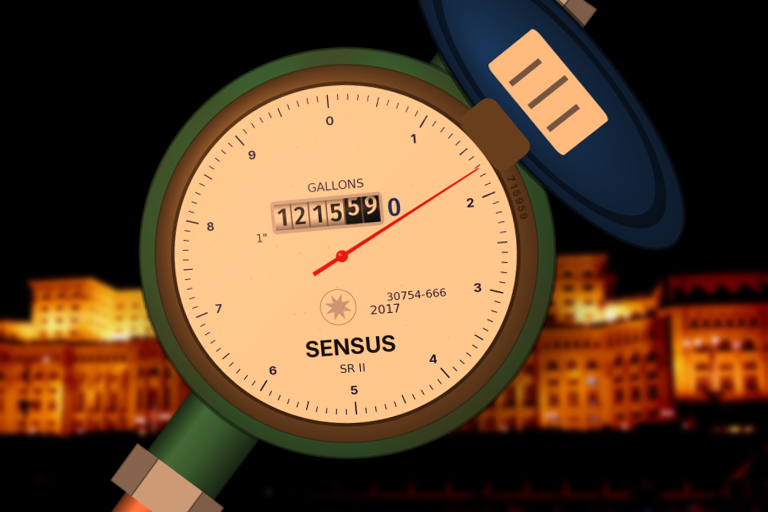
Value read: 1215591.7gal
